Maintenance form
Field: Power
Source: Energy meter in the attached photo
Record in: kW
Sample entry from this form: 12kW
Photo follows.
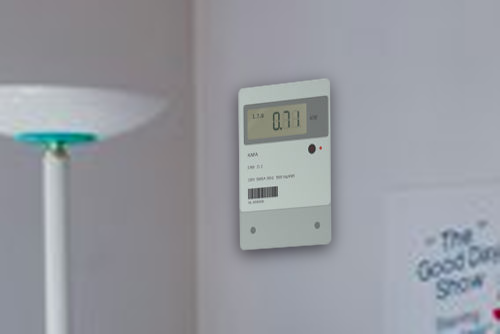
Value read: 0.71kW
